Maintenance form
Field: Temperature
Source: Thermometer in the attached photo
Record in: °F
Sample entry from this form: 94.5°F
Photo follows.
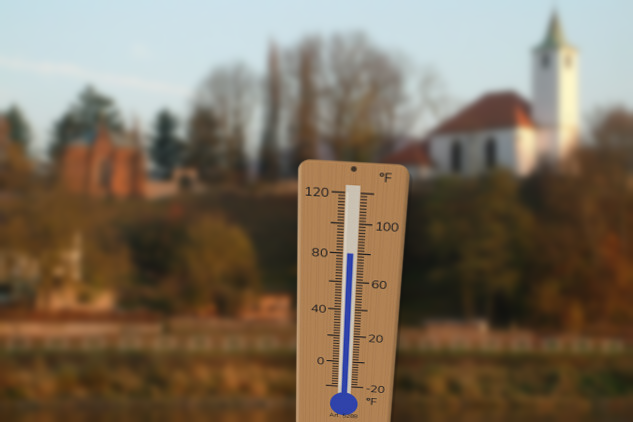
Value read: 80°F
